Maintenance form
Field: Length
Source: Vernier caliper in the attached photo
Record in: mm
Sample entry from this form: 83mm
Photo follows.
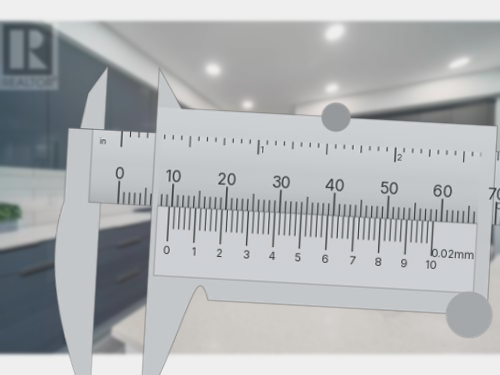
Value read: 9.5mm
